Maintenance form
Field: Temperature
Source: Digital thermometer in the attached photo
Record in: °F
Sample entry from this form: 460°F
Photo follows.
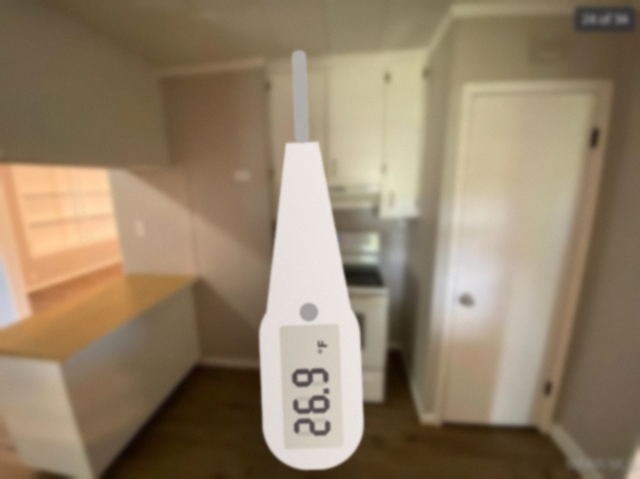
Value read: 26.9°F
